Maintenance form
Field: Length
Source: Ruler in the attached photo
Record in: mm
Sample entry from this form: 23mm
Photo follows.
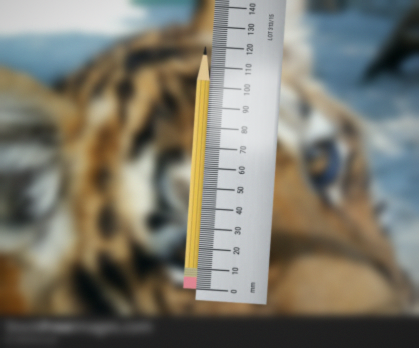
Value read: 120mm
